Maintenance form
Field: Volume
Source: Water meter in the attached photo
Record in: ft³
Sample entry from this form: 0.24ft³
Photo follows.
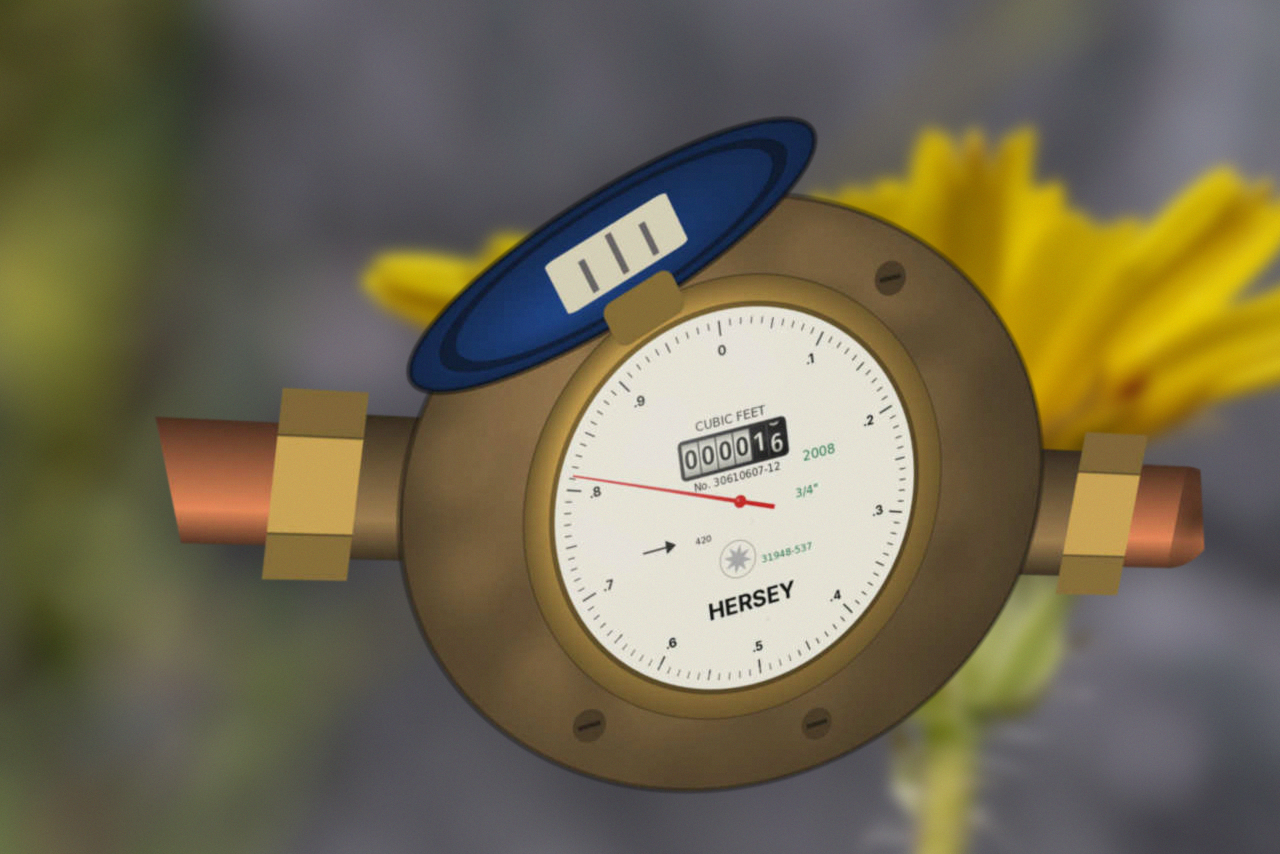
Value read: 15.81ft³
